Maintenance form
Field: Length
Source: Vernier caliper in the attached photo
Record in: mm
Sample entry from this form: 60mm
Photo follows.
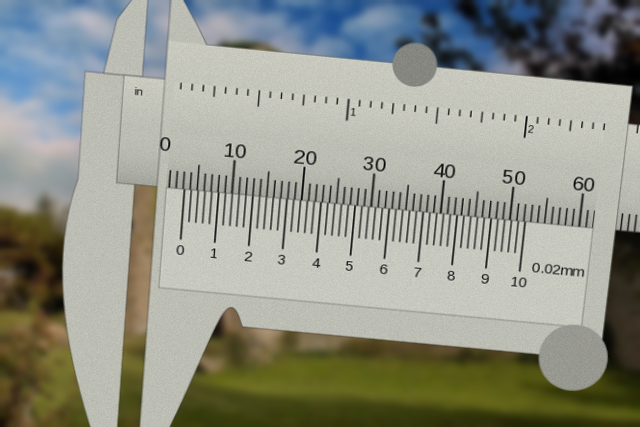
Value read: 3.2mm
